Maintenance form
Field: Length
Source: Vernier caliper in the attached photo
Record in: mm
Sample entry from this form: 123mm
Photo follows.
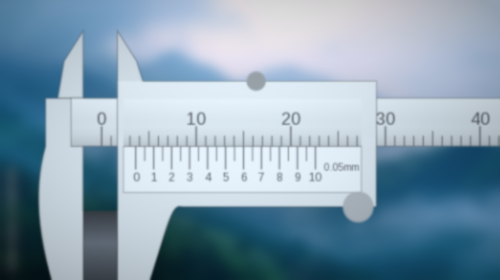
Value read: 3.6mm
